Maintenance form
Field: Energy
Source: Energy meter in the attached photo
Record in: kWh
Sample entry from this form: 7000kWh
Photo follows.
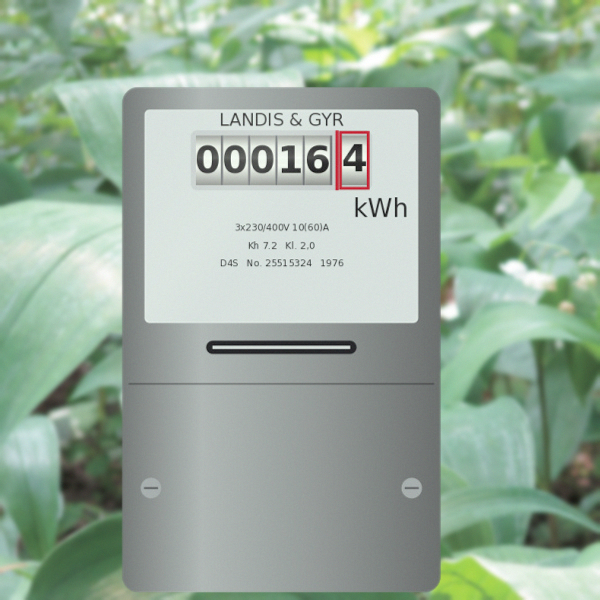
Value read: 16.4kWh
